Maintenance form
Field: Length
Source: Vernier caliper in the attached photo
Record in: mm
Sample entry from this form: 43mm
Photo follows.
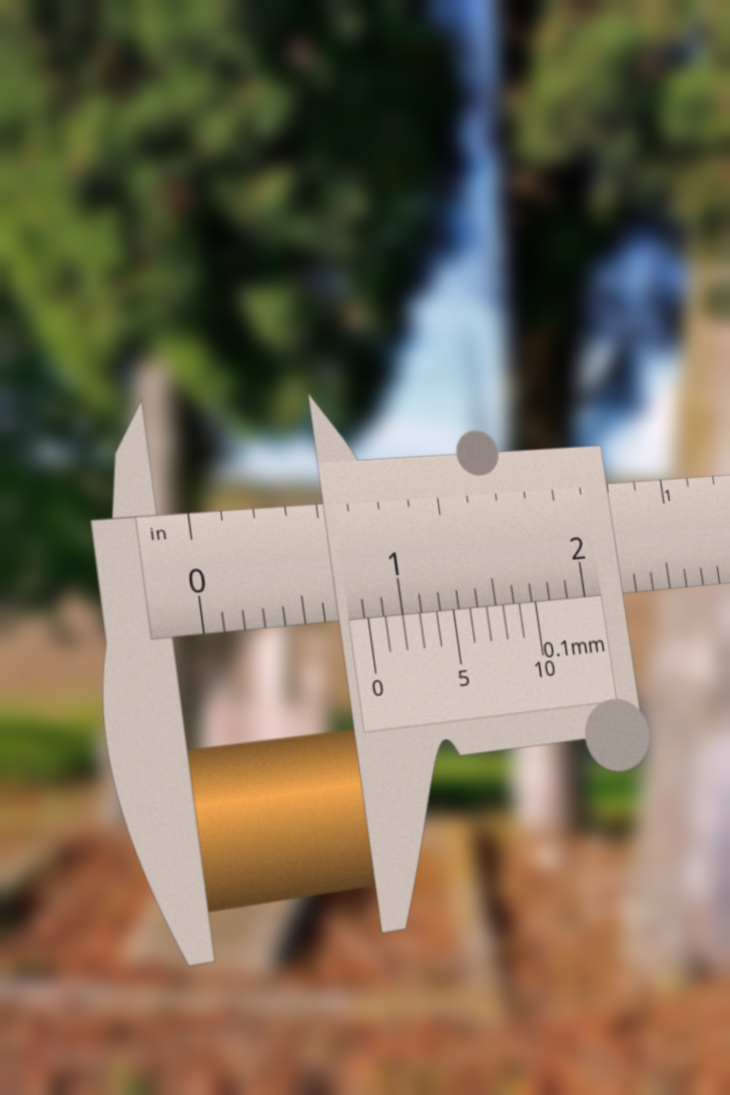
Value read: 8.2mm
